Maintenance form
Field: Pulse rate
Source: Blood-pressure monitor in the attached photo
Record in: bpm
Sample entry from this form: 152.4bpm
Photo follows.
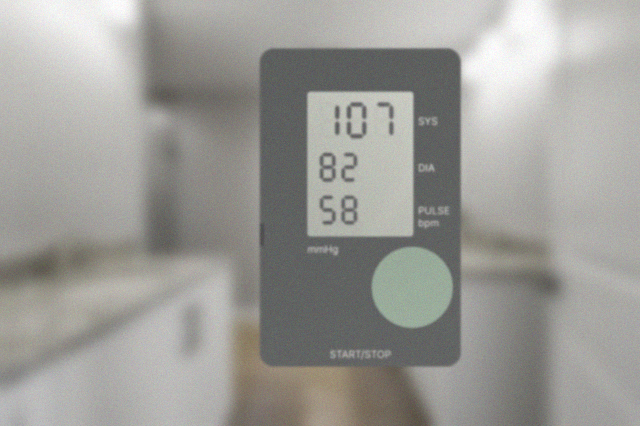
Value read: 58bpm
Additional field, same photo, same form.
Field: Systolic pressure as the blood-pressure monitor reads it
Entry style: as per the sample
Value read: 107mmHg
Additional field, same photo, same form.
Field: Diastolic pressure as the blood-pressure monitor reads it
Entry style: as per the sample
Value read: 82mmHg
